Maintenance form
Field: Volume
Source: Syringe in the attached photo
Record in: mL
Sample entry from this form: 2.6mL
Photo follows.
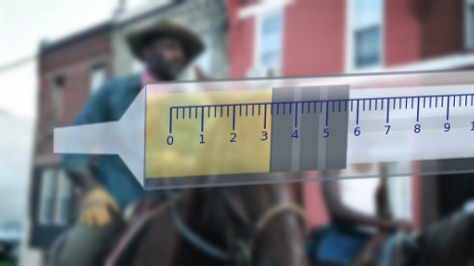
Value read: 3.2mL
